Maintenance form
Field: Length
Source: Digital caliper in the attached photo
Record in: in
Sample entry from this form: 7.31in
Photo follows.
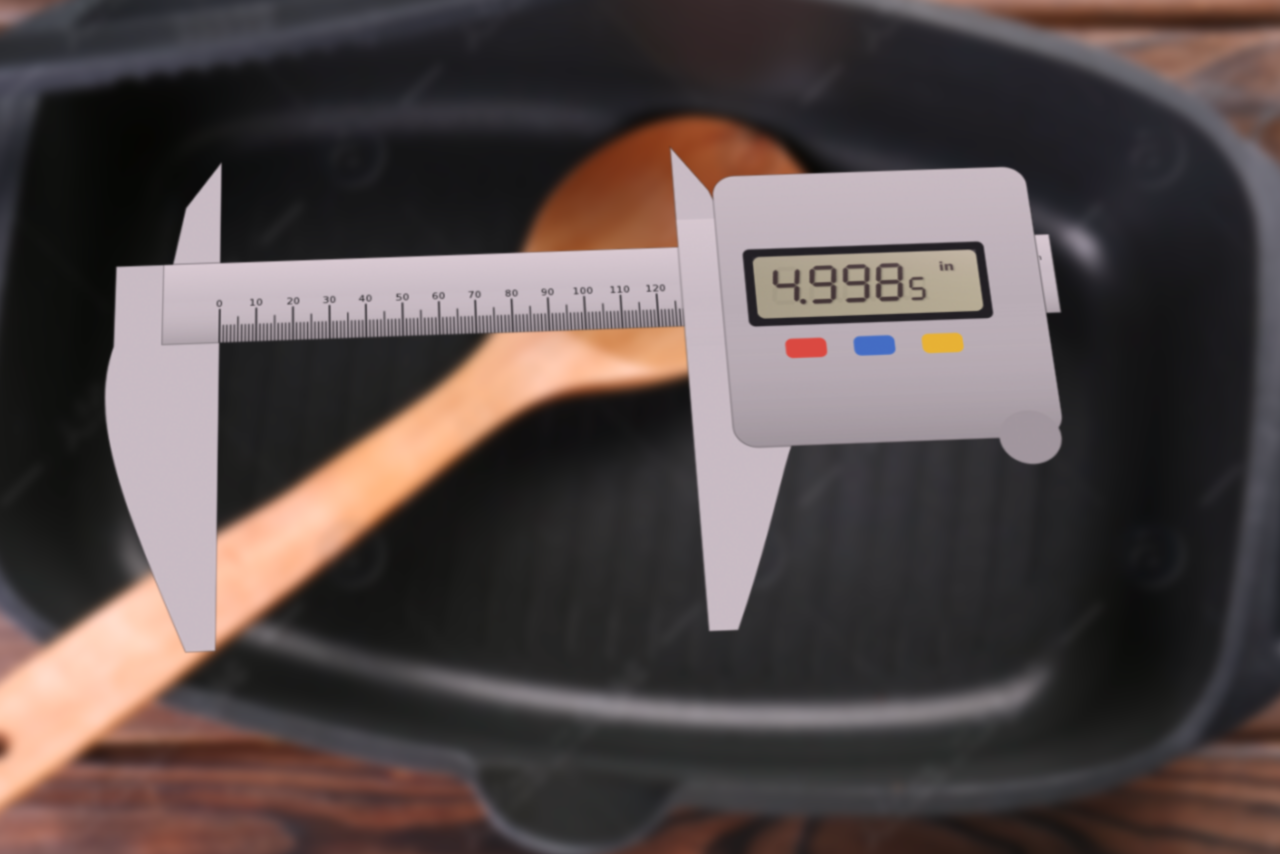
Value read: 4.9985in
